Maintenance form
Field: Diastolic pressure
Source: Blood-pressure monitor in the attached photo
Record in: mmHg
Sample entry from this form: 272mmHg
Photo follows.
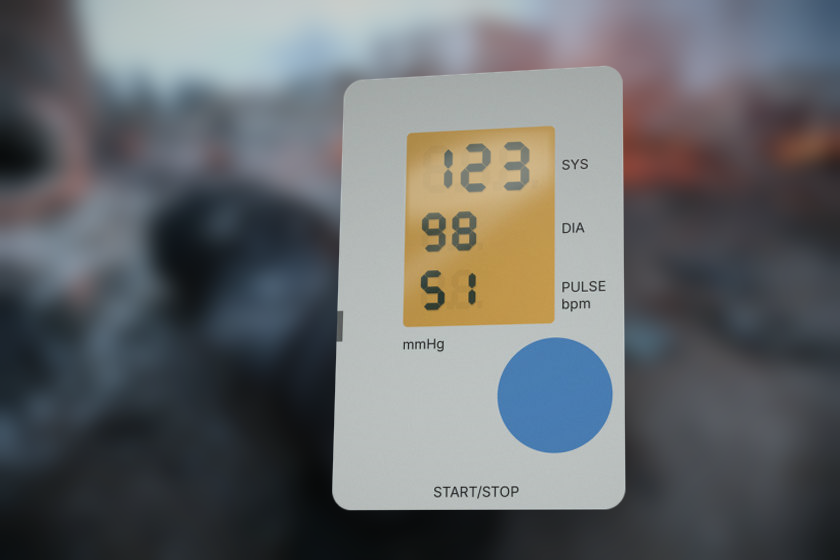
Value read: 98mmHg
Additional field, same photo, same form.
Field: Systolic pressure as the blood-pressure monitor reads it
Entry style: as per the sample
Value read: 123mmHg
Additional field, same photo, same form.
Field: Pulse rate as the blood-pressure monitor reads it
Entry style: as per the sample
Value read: 51bpm
